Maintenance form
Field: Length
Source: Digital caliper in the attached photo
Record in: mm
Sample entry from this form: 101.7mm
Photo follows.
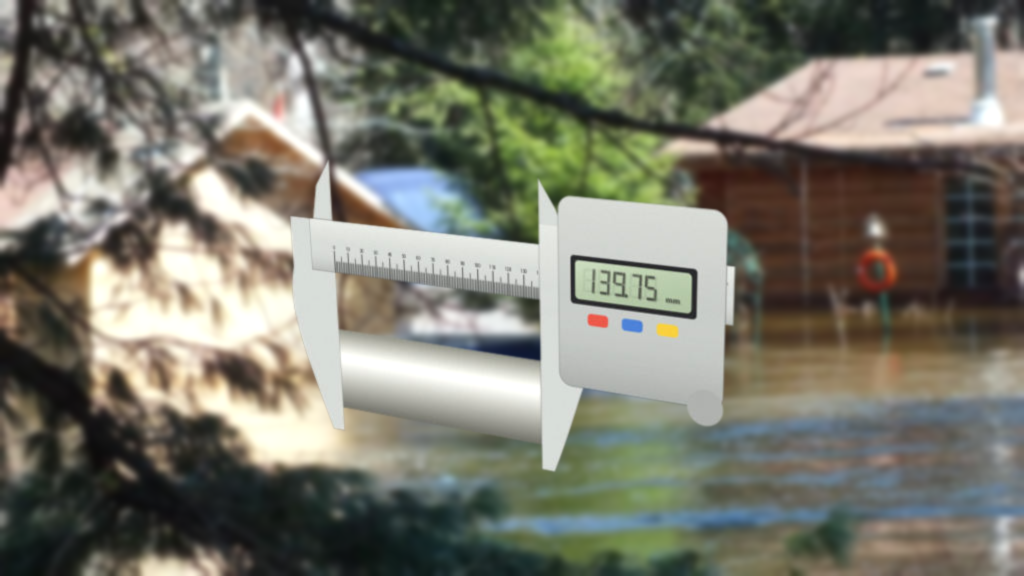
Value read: 139.75mm
